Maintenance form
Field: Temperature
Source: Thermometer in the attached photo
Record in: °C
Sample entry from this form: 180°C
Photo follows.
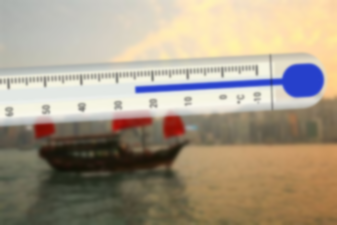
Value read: 25°C
